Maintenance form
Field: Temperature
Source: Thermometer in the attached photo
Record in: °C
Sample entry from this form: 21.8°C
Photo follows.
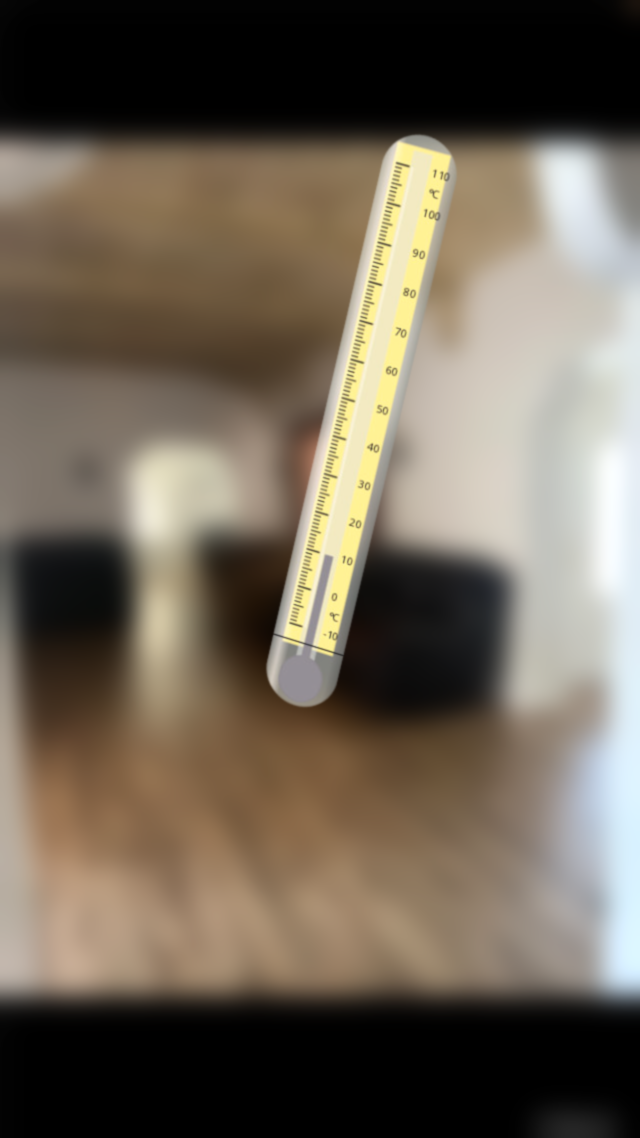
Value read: 10°C
